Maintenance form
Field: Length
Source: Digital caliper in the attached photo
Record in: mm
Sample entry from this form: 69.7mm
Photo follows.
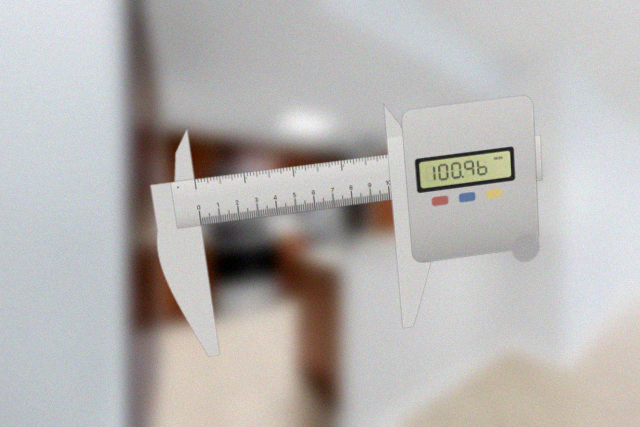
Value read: 100.96mm
